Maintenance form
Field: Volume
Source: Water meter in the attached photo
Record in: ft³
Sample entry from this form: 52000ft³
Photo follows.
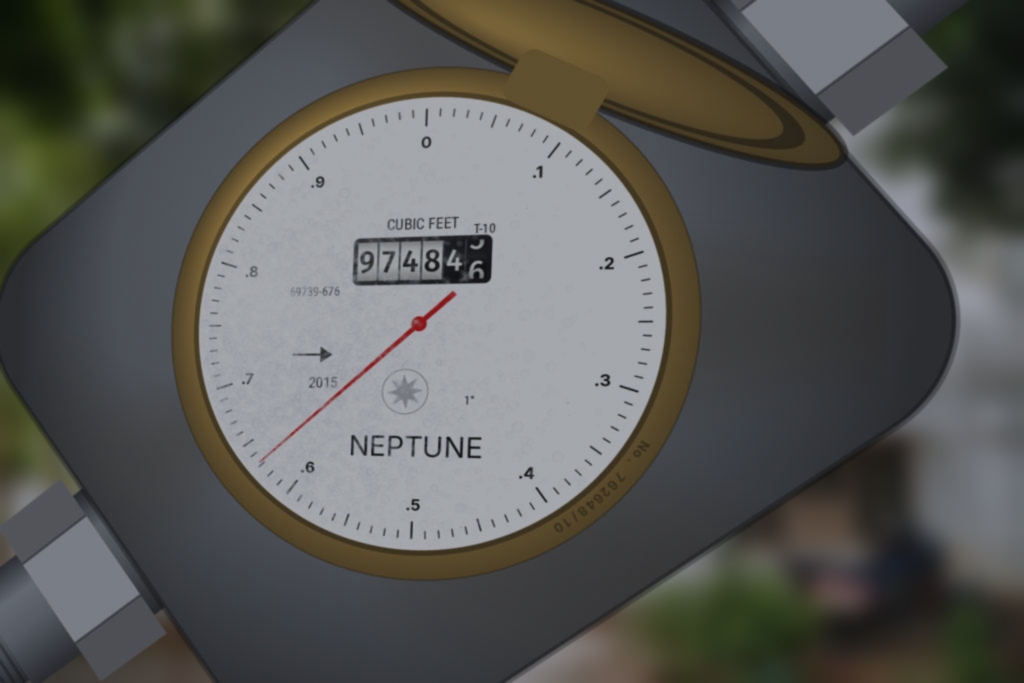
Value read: 974845.63ft³
